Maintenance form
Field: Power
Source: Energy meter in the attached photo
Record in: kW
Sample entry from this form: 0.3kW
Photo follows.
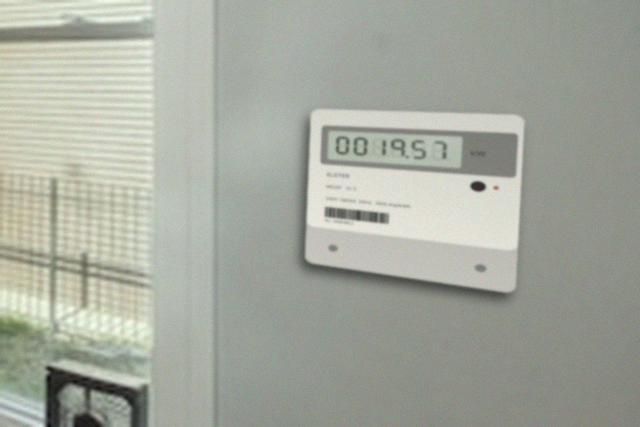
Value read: 19.57kW
